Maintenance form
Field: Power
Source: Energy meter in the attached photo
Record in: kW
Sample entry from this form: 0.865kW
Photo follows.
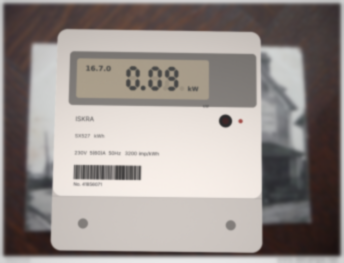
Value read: 0.09kW
